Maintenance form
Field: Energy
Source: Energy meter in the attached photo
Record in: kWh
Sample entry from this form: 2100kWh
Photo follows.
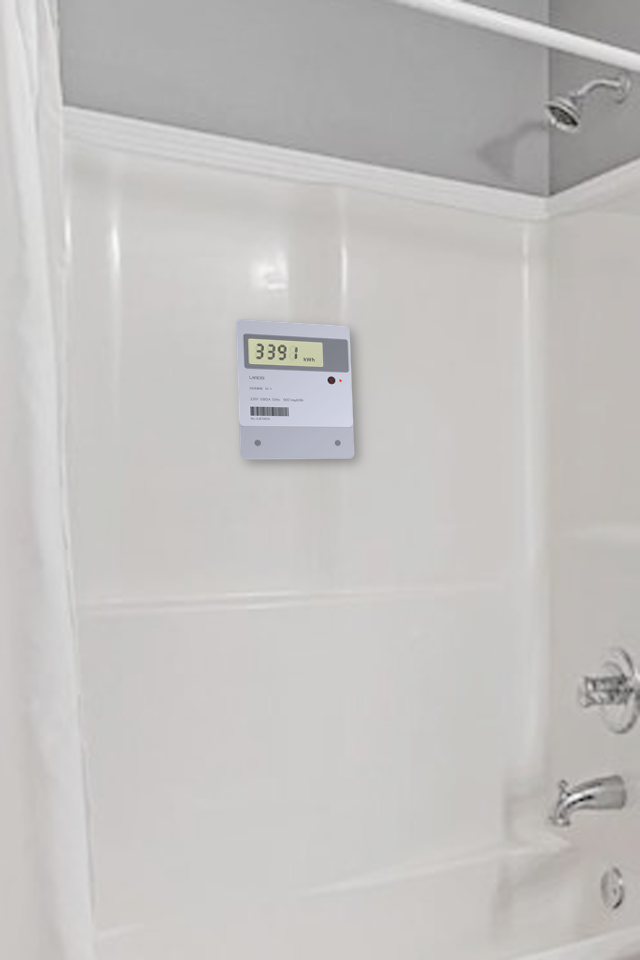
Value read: 3391kWh
